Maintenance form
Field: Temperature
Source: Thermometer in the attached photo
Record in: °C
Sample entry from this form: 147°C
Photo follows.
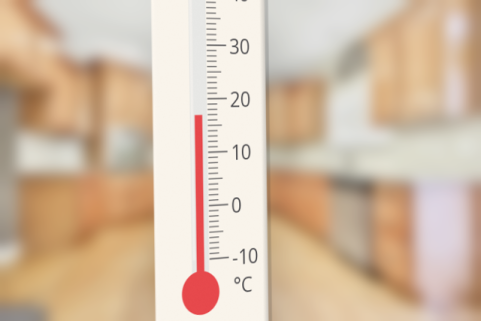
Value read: 17°C
